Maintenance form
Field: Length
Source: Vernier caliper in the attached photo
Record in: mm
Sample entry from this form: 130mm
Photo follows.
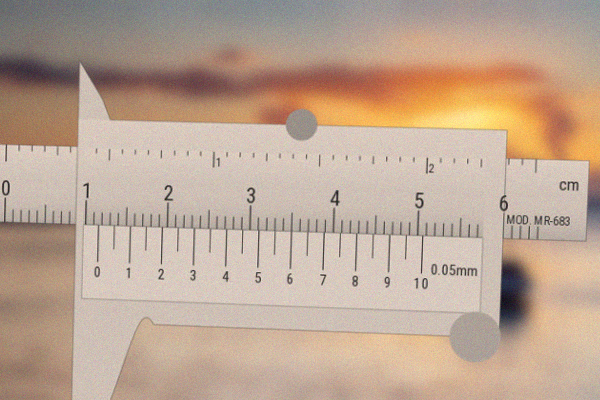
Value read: 11.6mm
